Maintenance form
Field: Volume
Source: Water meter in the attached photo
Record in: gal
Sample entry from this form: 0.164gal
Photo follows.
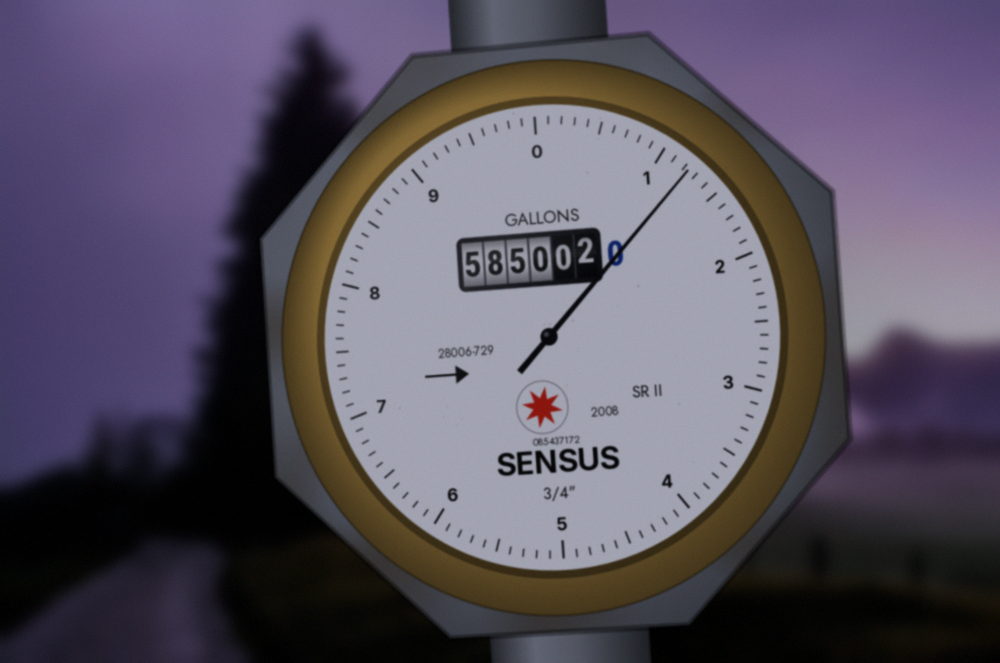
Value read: 5850021.2gal
